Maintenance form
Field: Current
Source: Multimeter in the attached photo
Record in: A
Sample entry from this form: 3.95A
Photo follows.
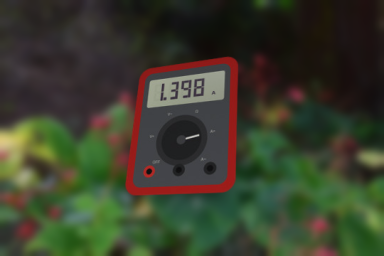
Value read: 1.398A
